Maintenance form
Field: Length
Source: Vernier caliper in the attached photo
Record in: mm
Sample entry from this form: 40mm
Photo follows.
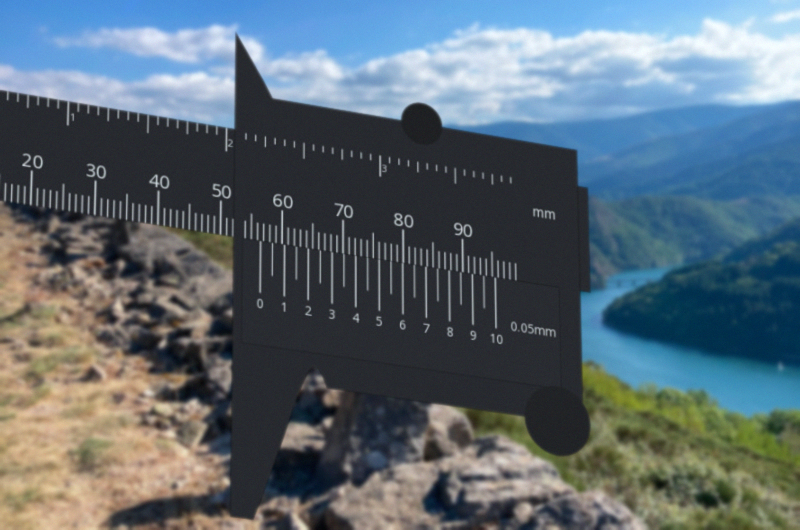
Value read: 56.5mm
